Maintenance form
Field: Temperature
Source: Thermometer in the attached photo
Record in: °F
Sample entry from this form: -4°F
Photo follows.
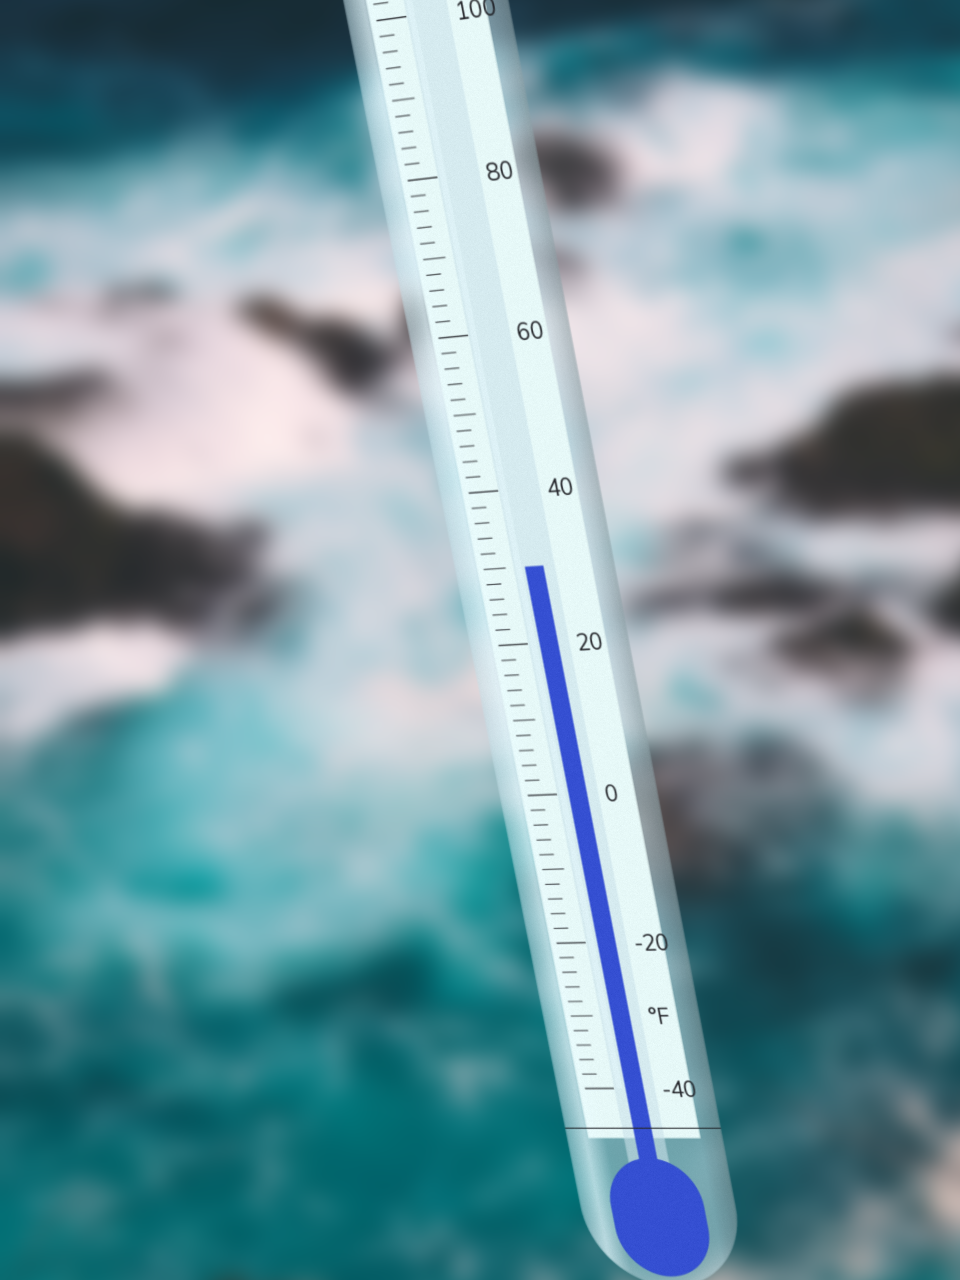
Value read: 30°F
